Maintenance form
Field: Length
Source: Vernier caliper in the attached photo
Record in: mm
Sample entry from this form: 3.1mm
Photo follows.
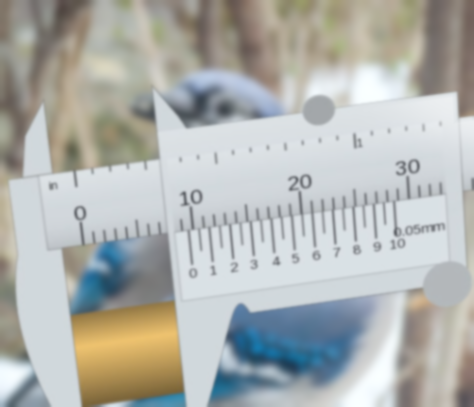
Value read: 9.6mm
